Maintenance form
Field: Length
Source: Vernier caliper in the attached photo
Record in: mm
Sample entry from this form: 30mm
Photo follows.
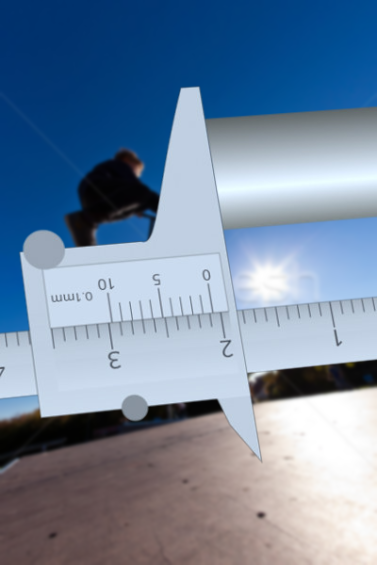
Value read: 20.7mm
